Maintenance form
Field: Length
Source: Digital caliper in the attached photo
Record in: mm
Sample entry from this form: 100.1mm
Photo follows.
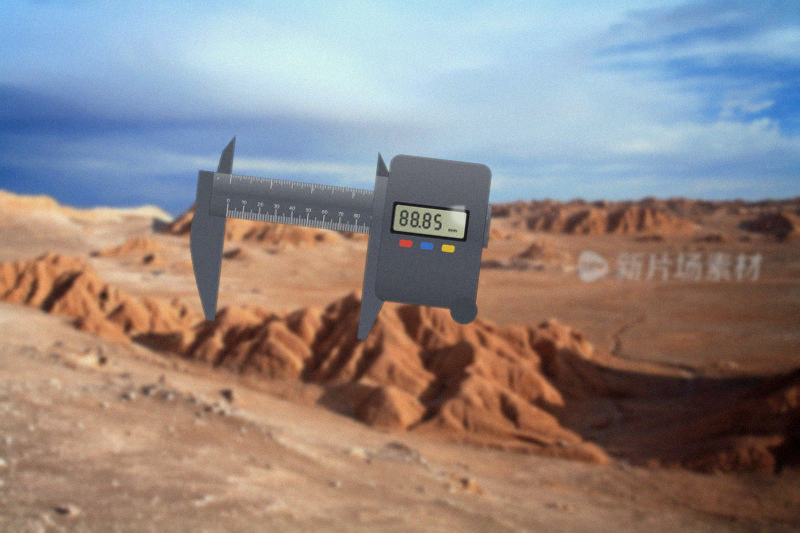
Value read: 88.85mm
